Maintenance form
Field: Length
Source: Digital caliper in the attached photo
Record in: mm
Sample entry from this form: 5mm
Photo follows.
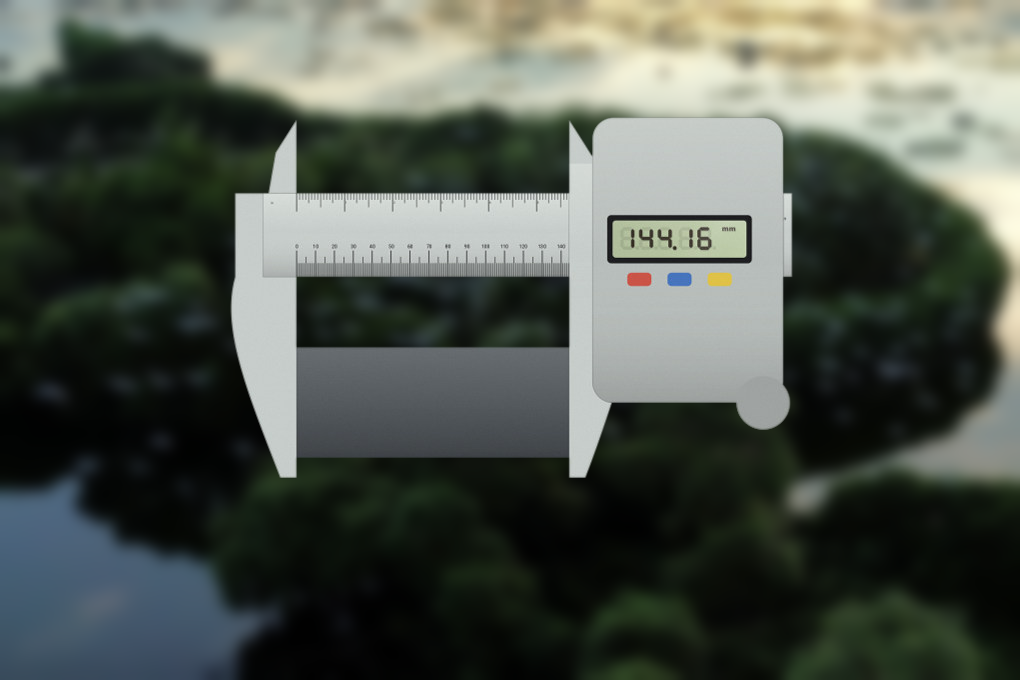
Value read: 144.16mm
